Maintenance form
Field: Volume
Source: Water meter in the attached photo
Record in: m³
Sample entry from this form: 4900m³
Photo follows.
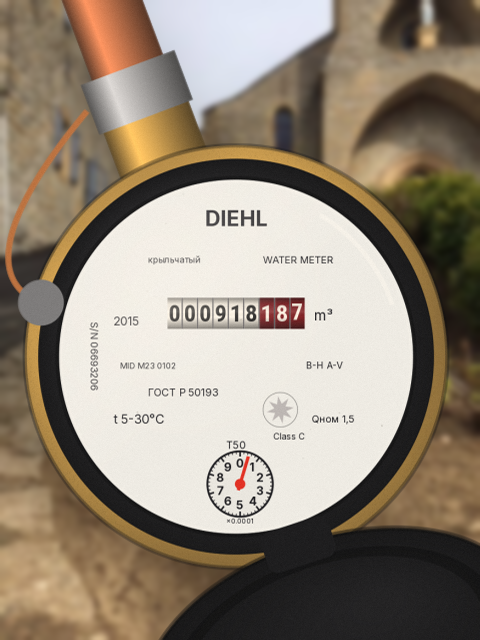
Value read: 918.1870m³
